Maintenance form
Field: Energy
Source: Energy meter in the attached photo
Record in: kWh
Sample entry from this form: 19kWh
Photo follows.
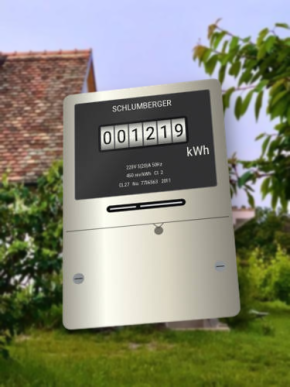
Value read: 1219kWh
